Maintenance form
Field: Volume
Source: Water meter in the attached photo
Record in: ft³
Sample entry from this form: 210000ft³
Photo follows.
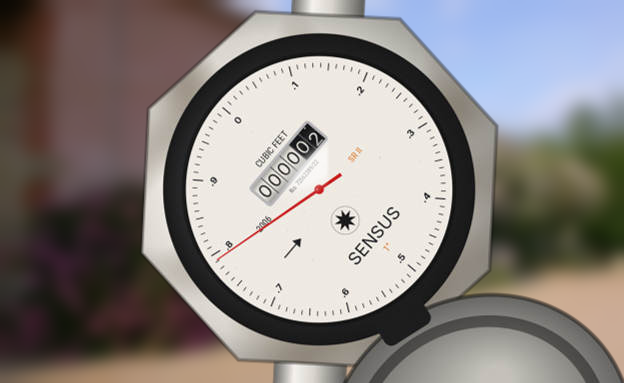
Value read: 1.79ft³
